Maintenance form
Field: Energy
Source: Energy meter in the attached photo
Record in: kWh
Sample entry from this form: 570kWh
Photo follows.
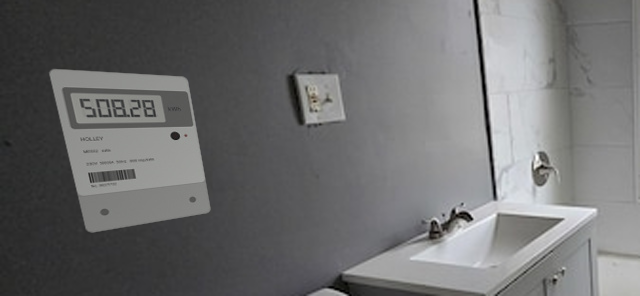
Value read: 508.28kWh
